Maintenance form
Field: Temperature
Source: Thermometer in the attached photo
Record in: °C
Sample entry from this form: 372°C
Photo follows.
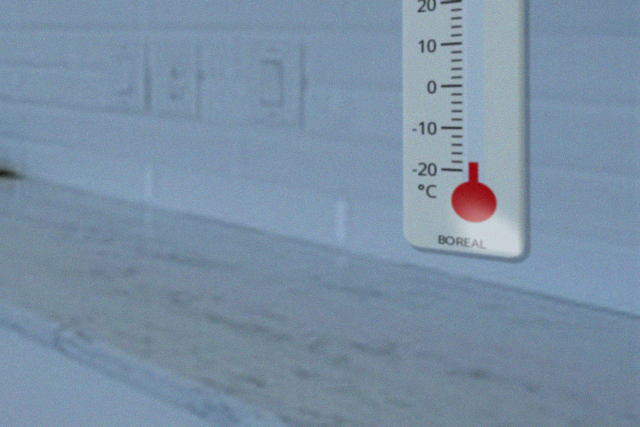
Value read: -18°C
